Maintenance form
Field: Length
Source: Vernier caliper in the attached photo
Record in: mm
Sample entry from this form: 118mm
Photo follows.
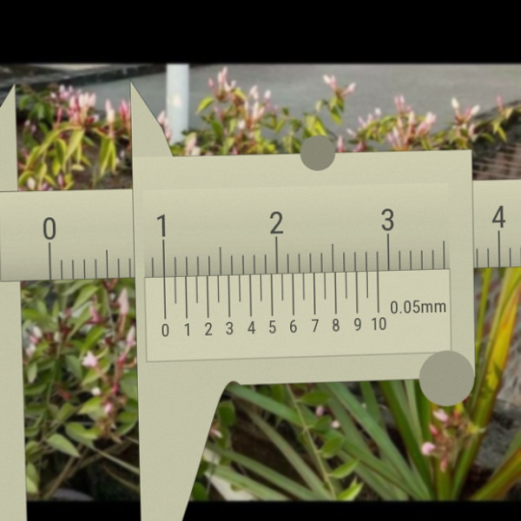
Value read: 10.0mm
